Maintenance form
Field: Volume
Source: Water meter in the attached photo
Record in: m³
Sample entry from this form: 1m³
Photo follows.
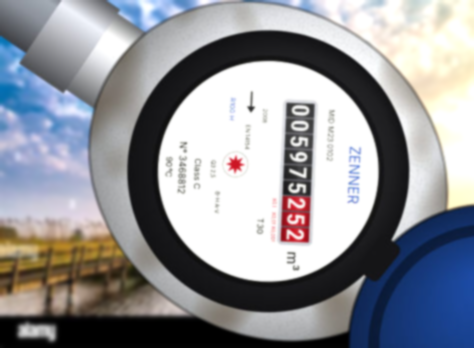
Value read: 5975.252m³
